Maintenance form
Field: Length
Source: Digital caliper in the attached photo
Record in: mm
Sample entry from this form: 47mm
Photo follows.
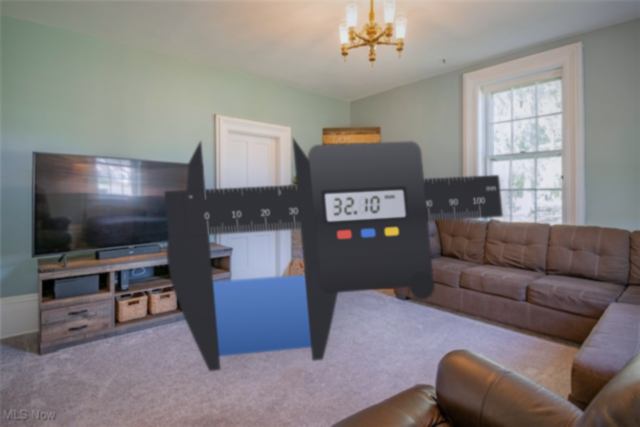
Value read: 32.10mm
